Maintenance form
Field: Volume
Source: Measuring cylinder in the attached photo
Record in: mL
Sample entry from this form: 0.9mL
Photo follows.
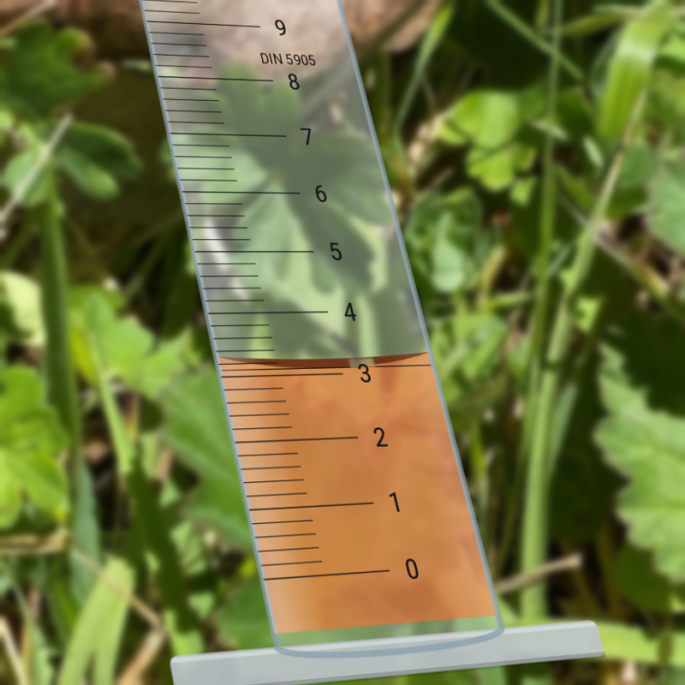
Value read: 3.1mL
